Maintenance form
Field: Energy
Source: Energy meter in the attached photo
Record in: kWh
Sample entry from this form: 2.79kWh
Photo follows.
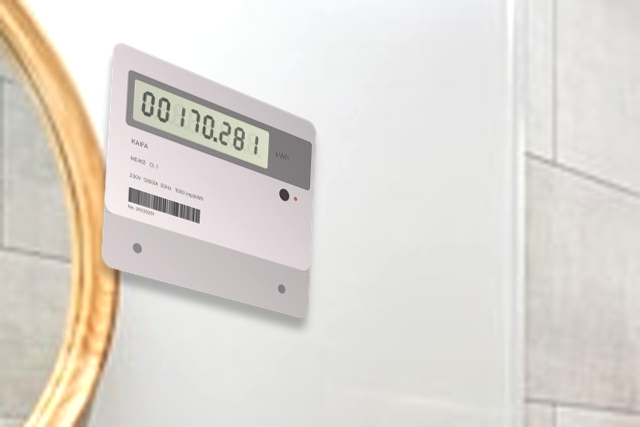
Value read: 170.281kWh
